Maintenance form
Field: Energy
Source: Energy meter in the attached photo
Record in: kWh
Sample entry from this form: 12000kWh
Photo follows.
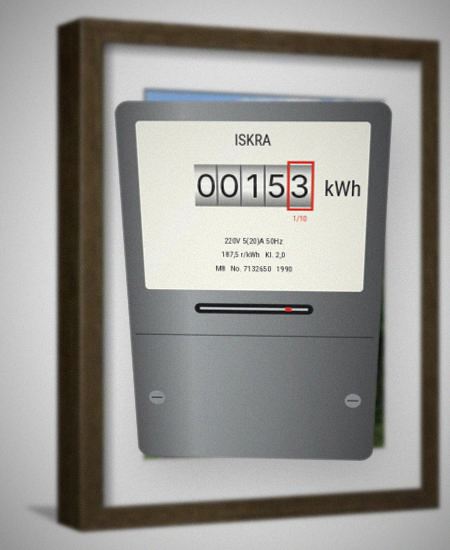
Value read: 15.3kWh
